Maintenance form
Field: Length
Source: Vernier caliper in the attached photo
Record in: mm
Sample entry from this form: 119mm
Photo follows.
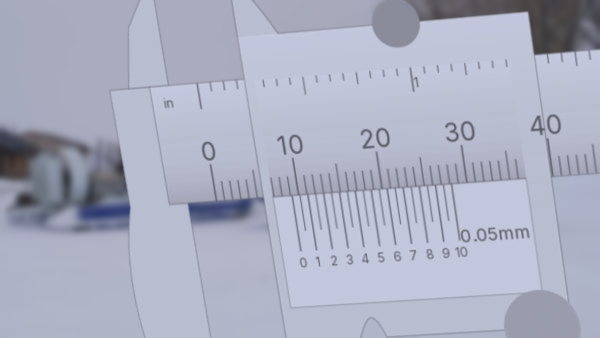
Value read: 9.2mm
